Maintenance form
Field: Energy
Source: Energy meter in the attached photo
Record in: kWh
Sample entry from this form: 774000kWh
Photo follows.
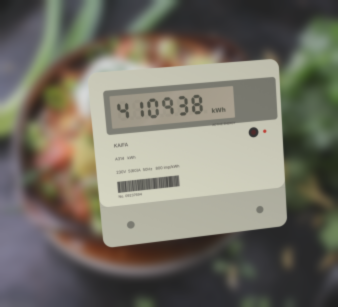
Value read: 410938kWh
